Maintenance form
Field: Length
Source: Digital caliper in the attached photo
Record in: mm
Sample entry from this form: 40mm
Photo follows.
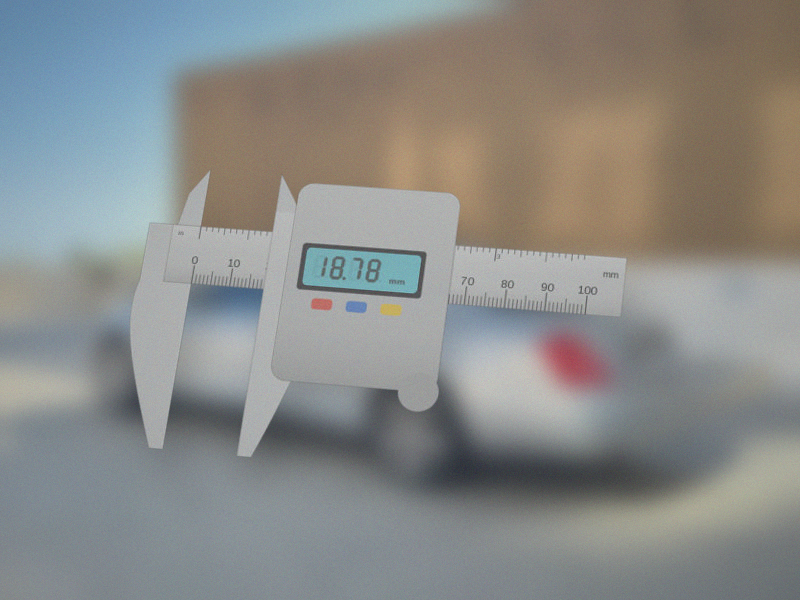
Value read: 18.78mm
